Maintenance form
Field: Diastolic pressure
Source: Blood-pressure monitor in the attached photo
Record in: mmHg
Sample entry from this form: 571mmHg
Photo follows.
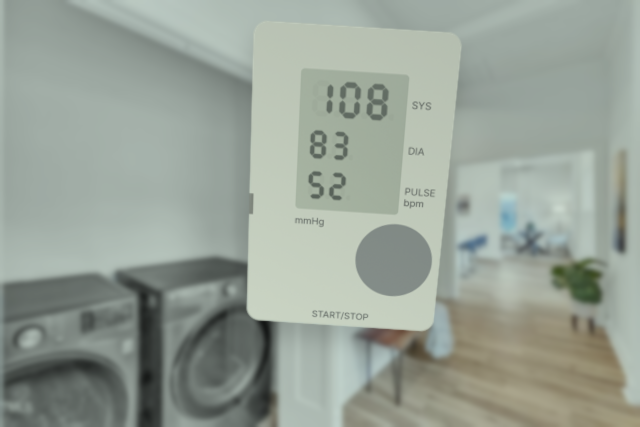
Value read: 83mmHg
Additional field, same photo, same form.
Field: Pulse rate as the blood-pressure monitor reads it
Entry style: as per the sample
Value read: 52bpm
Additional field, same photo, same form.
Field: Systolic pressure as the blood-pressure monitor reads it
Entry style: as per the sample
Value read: 108mmHg
